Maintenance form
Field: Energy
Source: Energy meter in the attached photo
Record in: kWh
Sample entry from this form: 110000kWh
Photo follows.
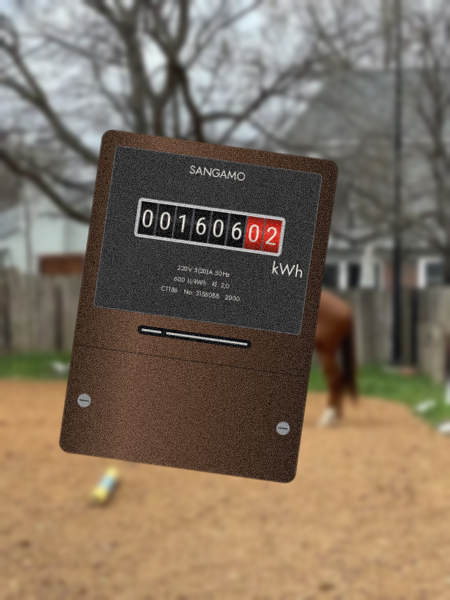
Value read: 1606.02kWh
